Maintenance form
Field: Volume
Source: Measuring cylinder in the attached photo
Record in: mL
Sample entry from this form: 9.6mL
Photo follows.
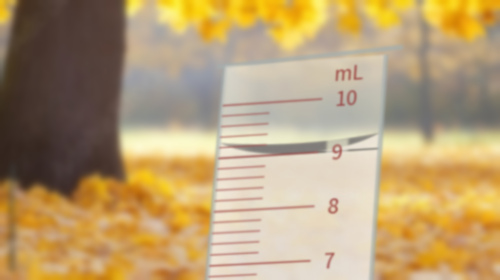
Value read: 9mL
